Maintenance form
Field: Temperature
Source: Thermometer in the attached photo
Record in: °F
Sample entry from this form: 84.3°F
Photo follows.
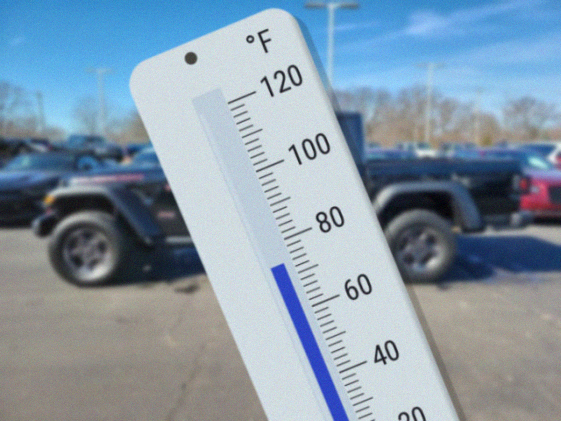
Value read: 74°F
